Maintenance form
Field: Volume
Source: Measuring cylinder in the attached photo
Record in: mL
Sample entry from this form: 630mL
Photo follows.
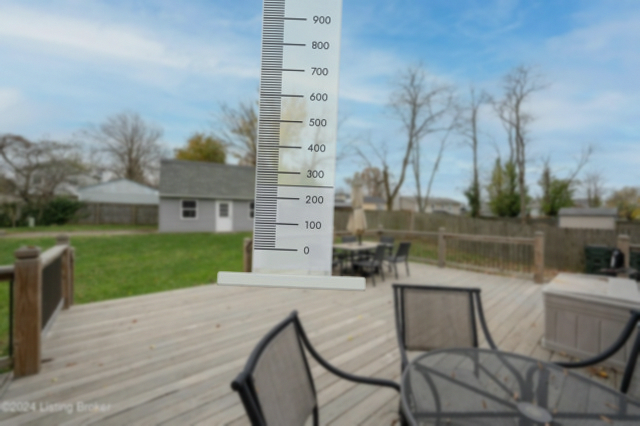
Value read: 250mL
